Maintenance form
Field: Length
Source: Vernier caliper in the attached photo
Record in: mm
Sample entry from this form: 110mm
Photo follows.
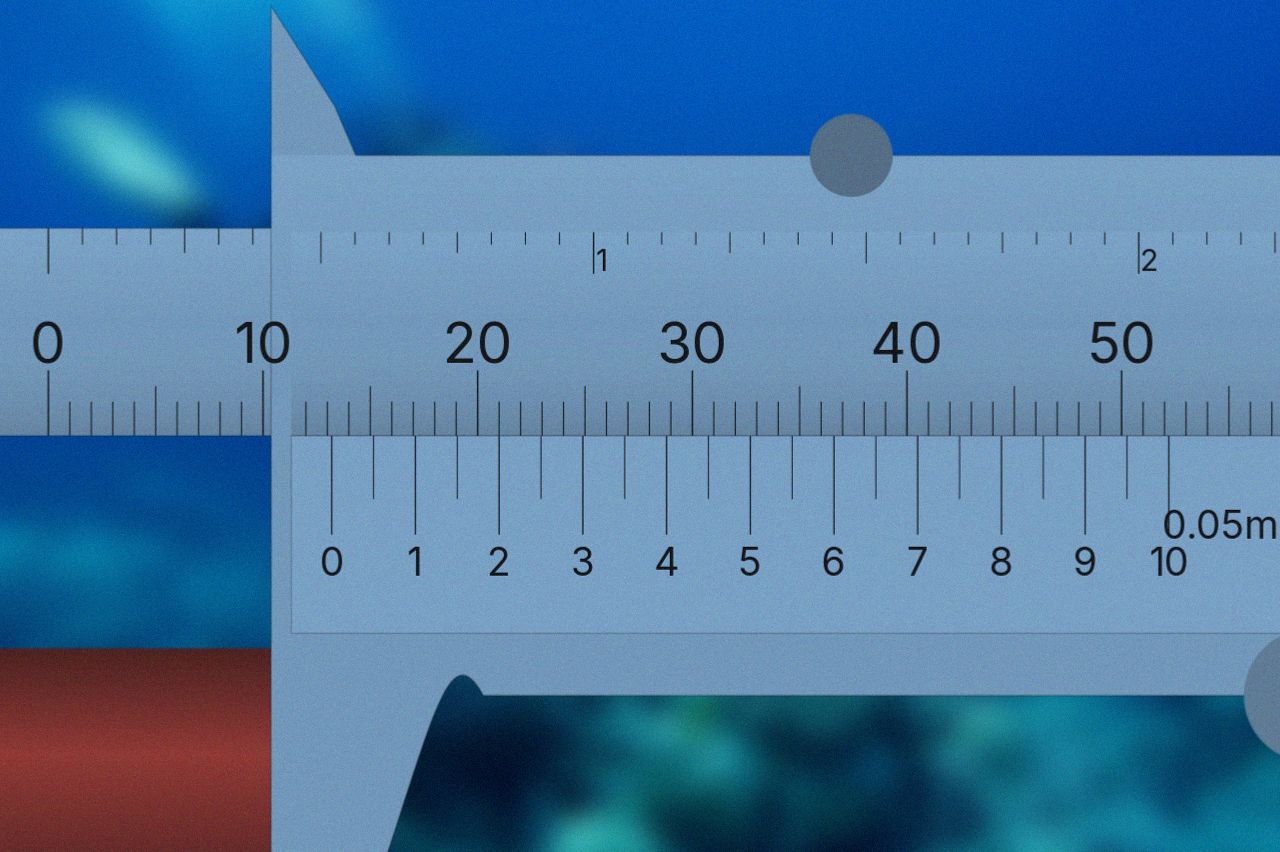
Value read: 13.2mm
